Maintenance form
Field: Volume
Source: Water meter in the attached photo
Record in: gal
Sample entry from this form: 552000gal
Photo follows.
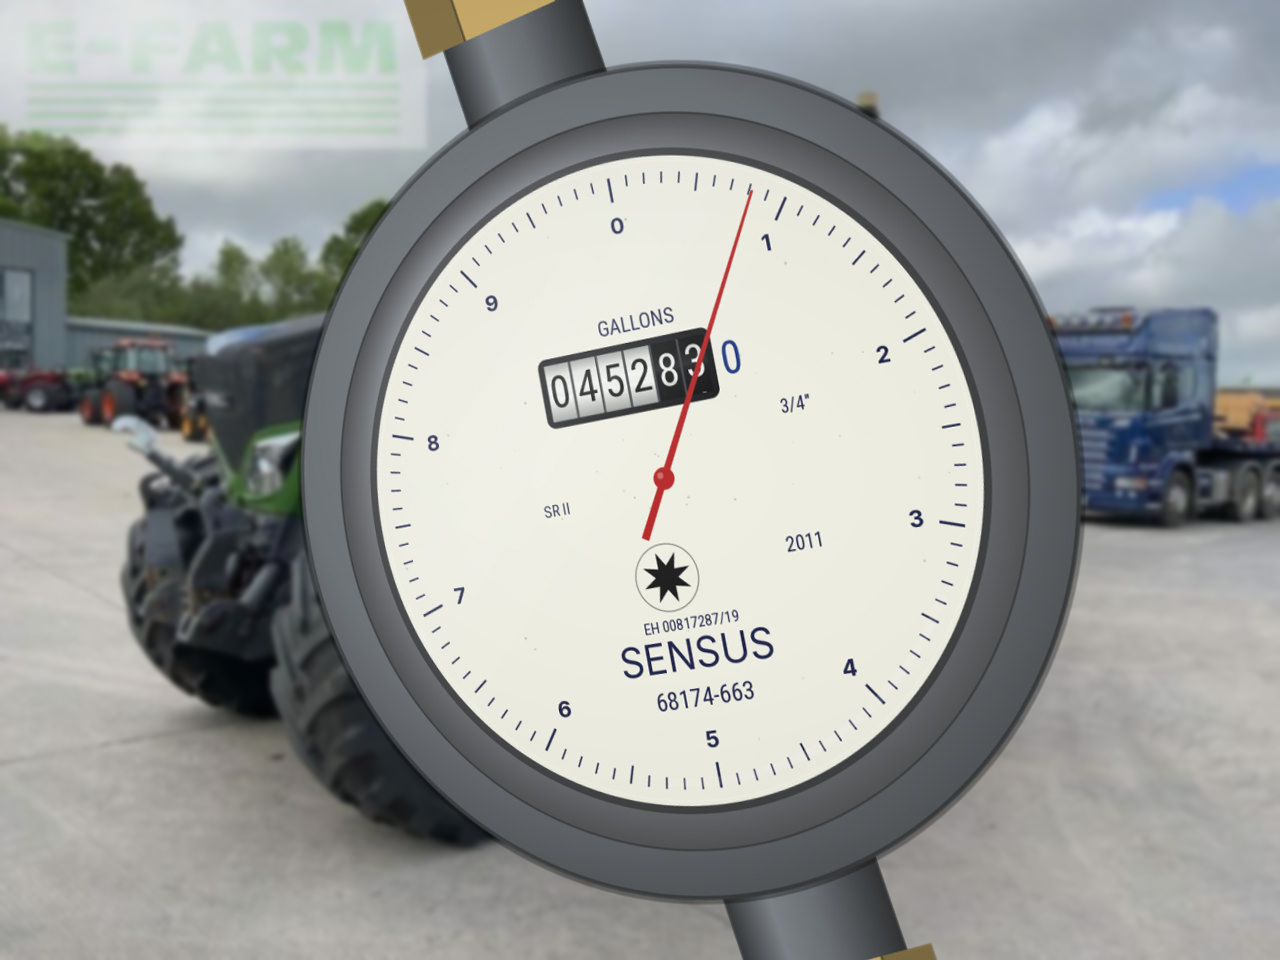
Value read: 452830.8gal
